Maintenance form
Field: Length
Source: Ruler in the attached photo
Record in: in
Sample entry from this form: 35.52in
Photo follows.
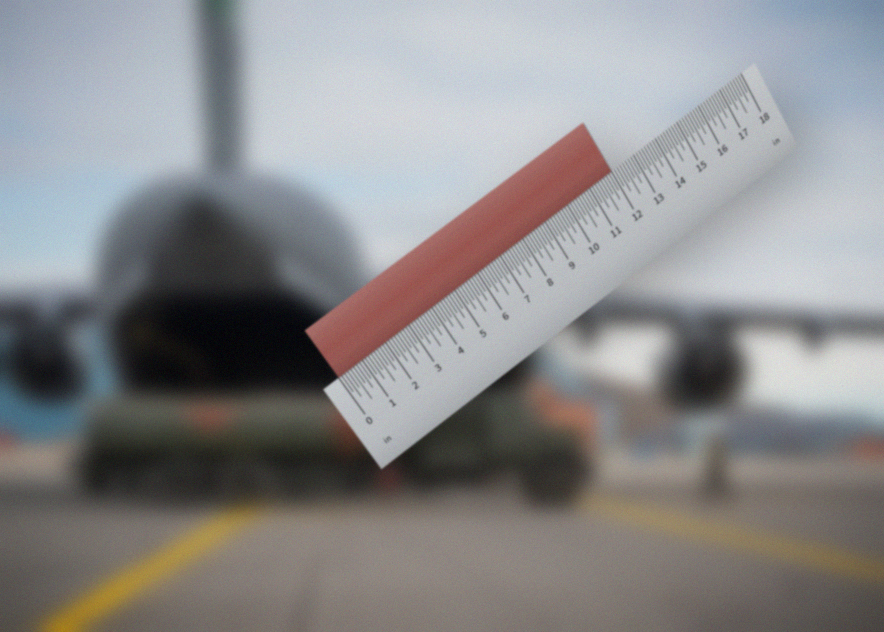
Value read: 12in
